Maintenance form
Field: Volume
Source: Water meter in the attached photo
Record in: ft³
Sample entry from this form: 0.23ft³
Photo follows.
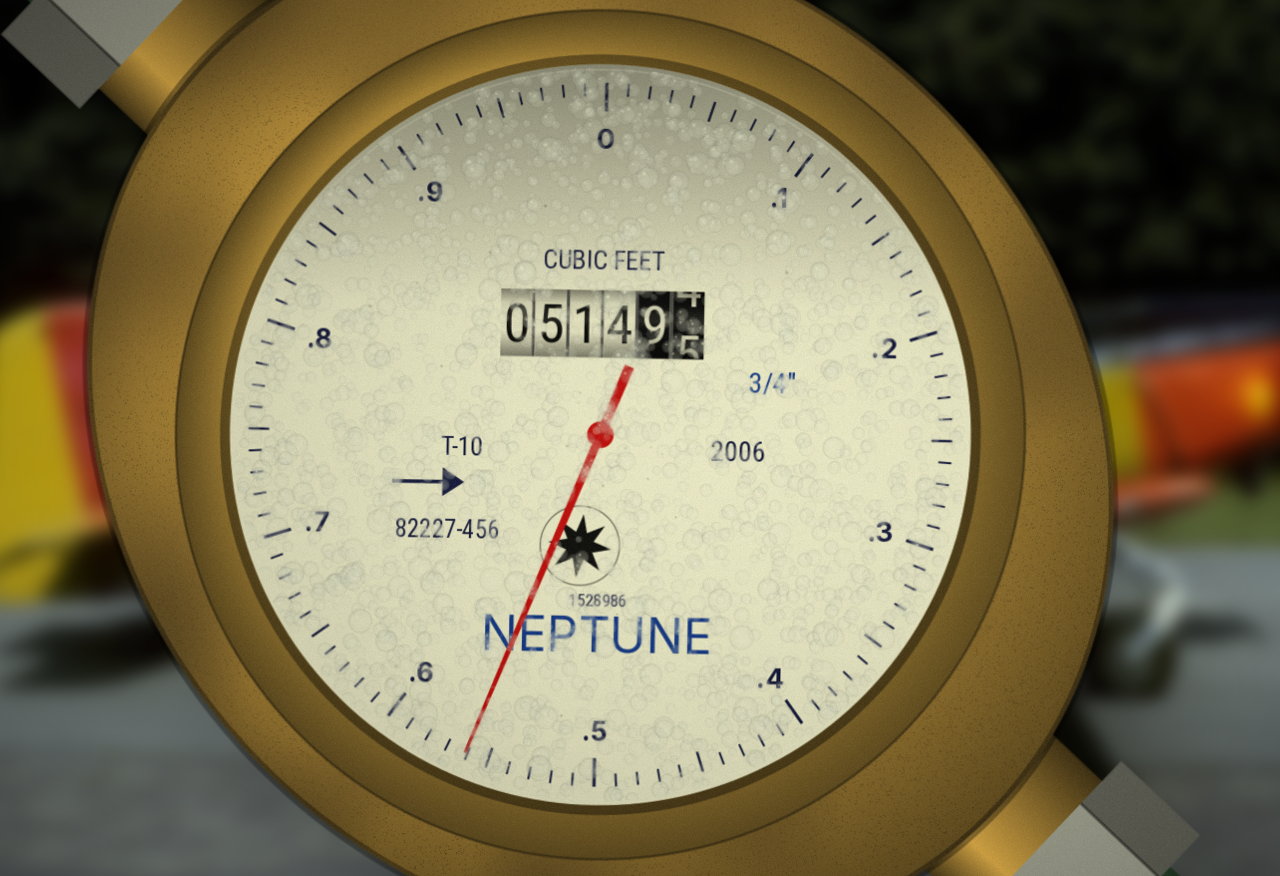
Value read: 51494.56ft³
